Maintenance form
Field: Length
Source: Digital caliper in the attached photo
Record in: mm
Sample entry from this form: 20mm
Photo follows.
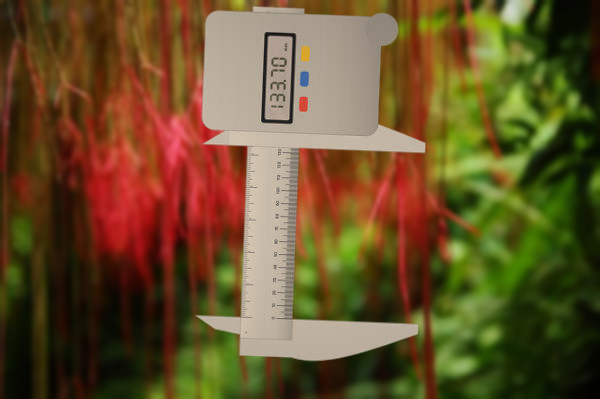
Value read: 133.70mm
